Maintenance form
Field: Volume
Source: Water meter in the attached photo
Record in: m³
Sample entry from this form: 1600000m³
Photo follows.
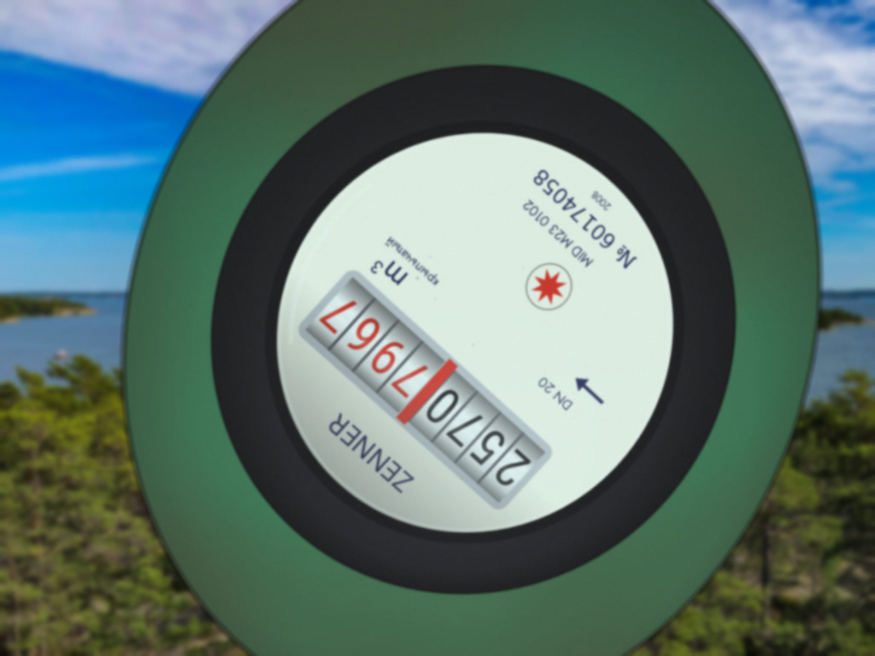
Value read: 2570.7967m³
